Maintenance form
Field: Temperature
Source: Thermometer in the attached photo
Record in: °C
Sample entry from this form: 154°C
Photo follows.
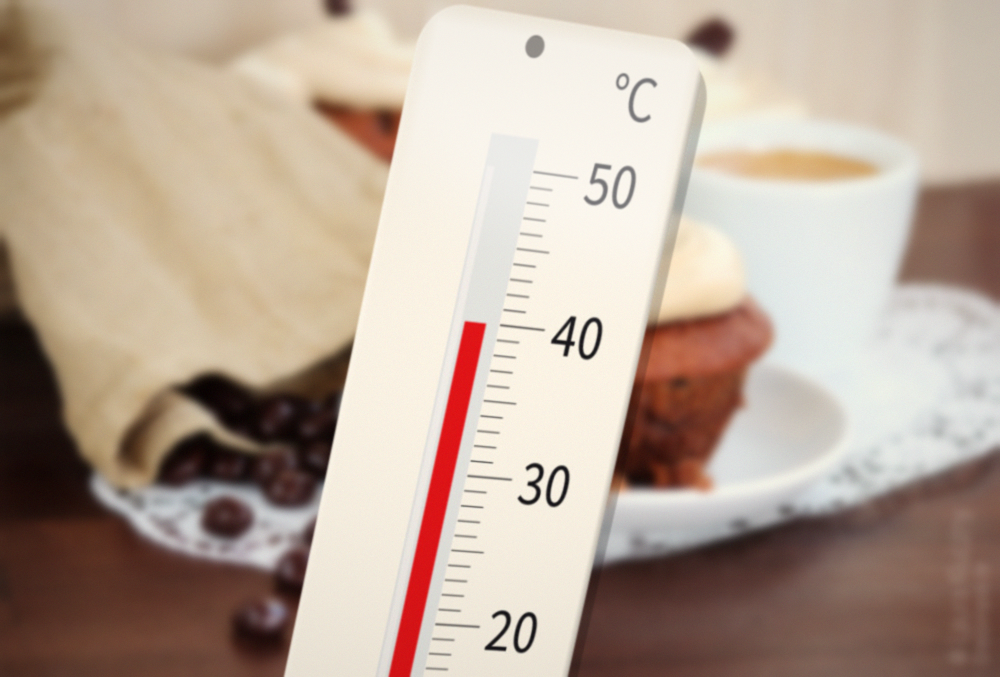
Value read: 40°C
